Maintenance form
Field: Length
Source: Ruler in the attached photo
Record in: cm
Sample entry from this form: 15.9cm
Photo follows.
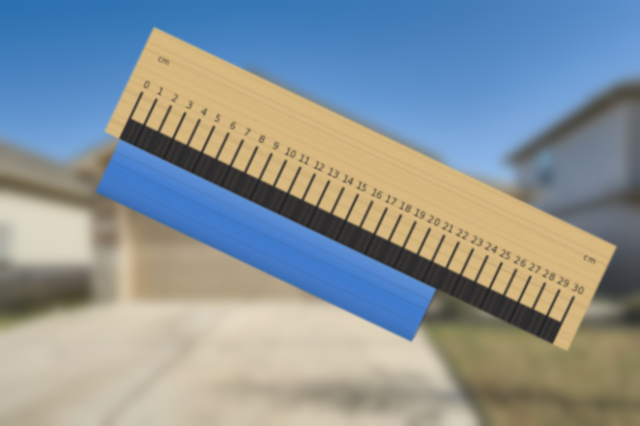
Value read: 22cm
